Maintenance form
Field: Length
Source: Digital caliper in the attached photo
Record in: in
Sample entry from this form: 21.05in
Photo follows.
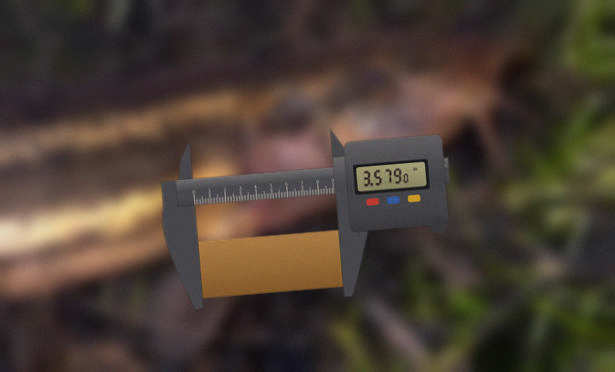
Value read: 3.5790in
